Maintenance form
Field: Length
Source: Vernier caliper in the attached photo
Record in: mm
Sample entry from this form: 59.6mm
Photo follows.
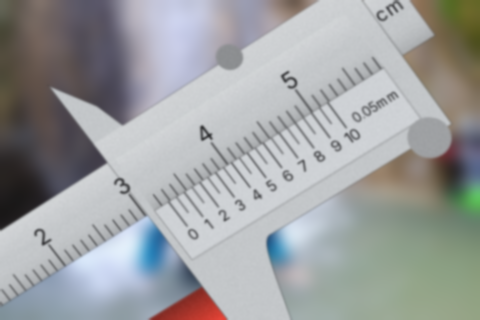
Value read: 32.8mm
